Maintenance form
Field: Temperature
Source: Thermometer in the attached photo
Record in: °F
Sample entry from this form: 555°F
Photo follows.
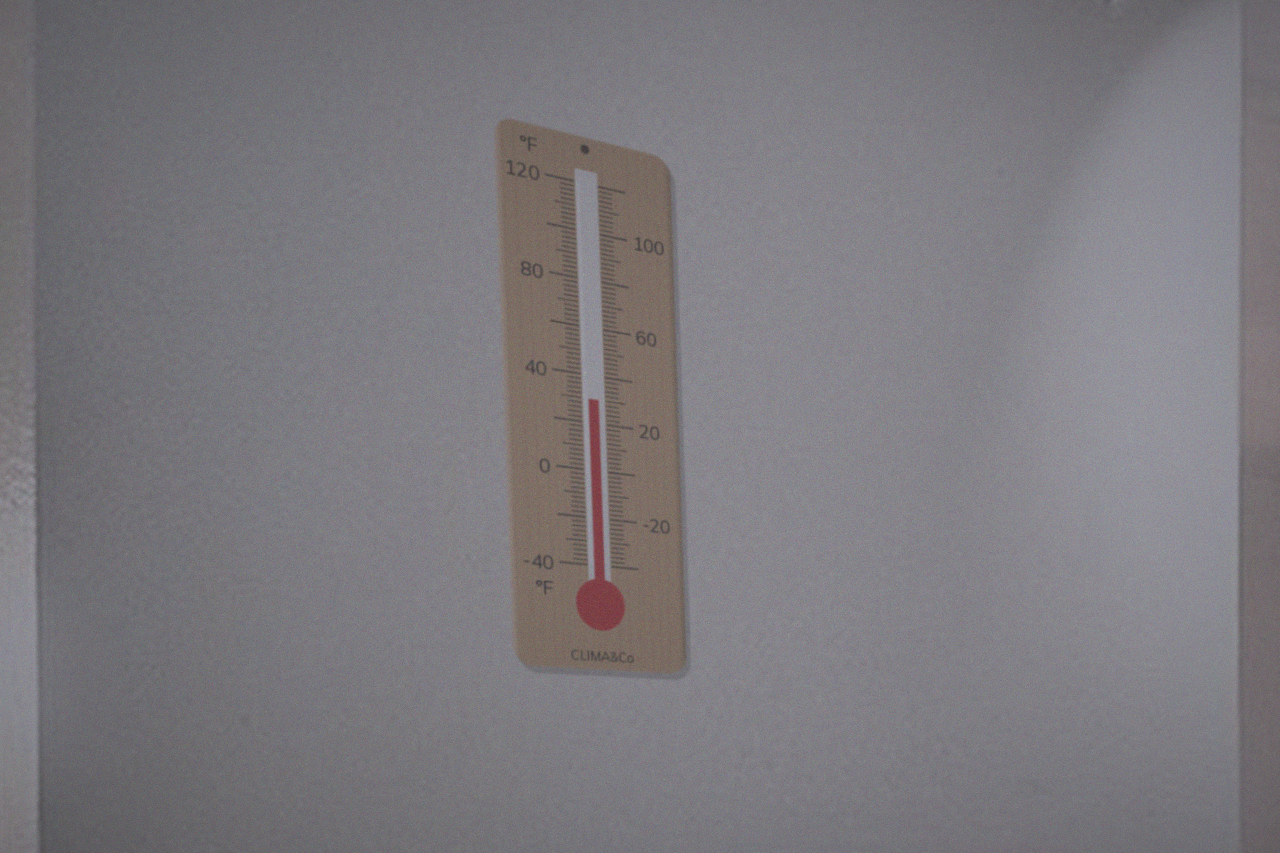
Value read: 30°F
